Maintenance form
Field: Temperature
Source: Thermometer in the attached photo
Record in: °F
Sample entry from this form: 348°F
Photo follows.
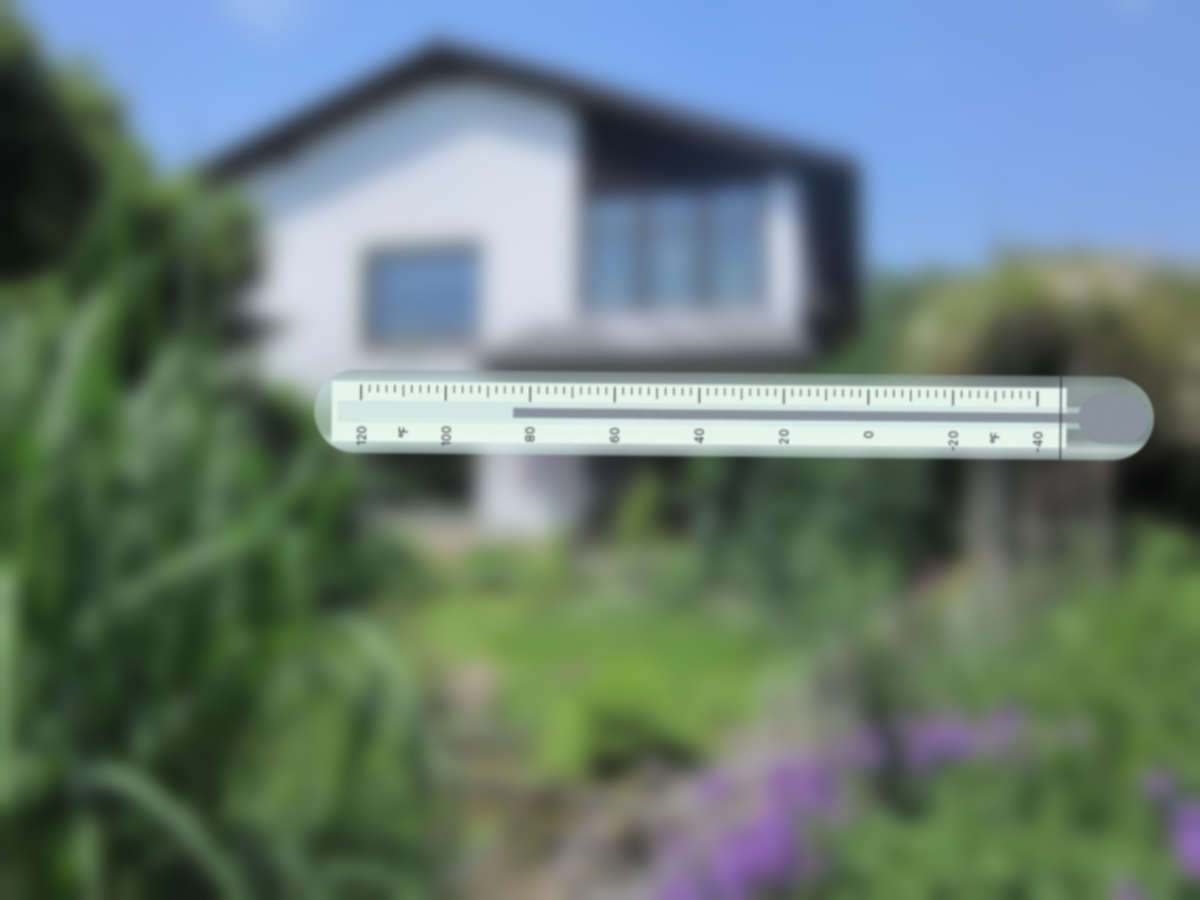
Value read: 84°F
